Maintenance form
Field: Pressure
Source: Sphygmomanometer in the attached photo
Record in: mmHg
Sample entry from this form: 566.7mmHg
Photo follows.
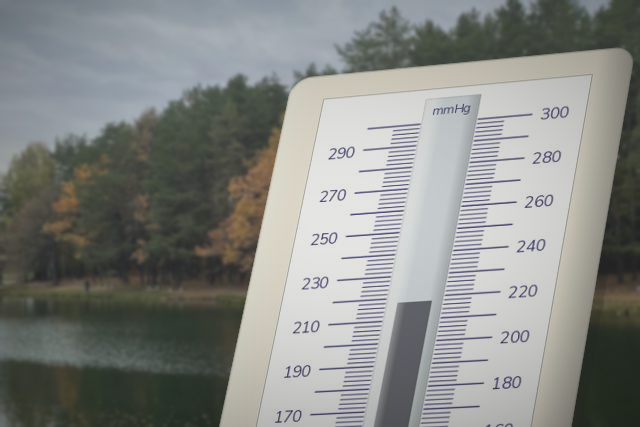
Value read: 218mmHg
